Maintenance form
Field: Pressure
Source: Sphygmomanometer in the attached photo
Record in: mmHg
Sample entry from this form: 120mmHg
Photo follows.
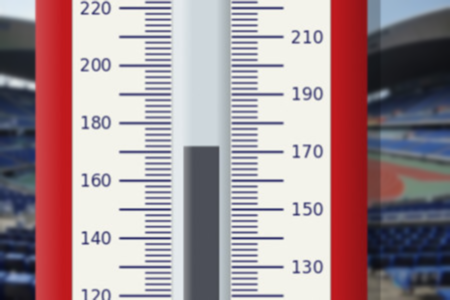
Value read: 172mmHg
